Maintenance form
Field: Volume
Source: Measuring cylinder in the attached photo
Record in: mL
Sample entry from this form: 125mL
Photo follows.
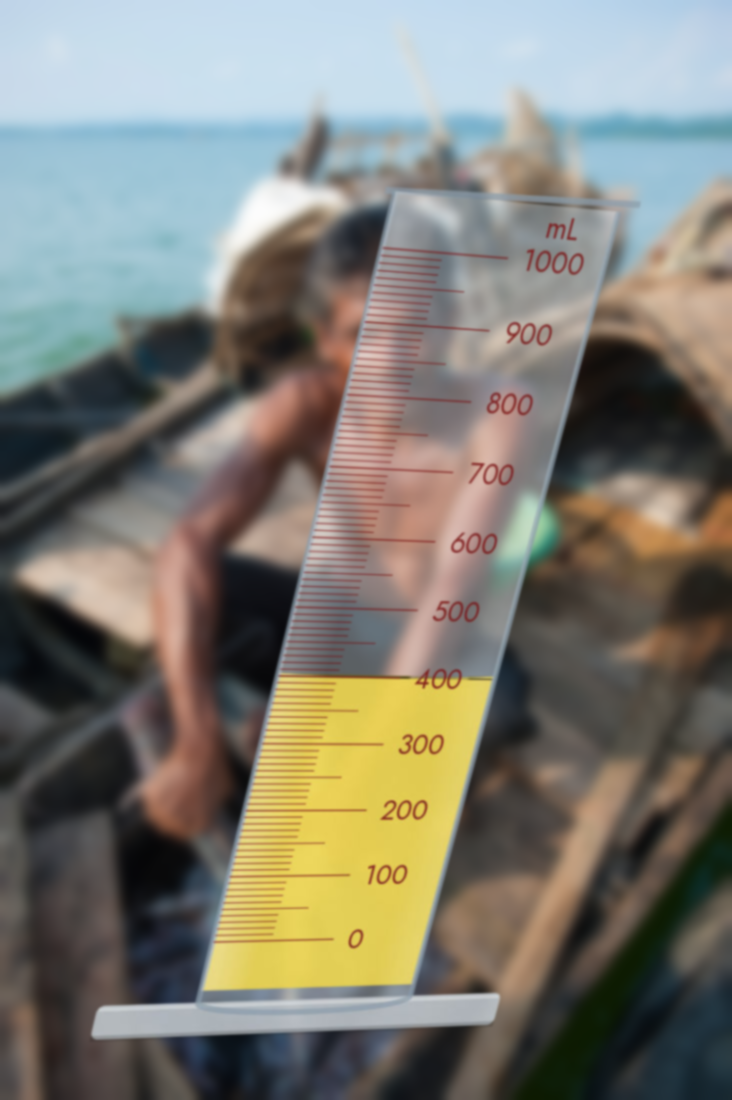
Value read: 400mL
